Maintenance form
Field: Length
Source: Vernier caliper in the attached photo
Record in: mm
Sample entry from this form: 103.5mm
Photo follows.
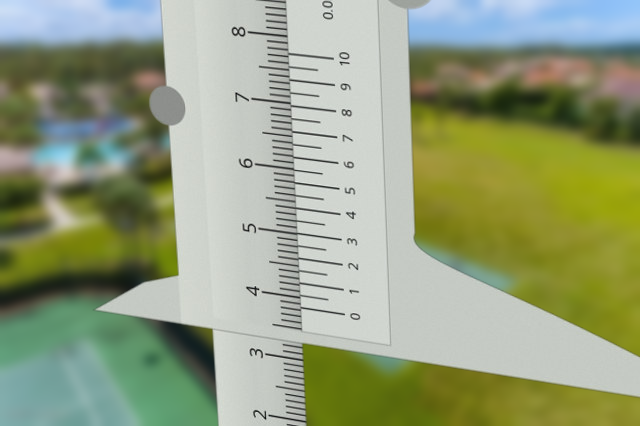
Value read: 38.4mm
